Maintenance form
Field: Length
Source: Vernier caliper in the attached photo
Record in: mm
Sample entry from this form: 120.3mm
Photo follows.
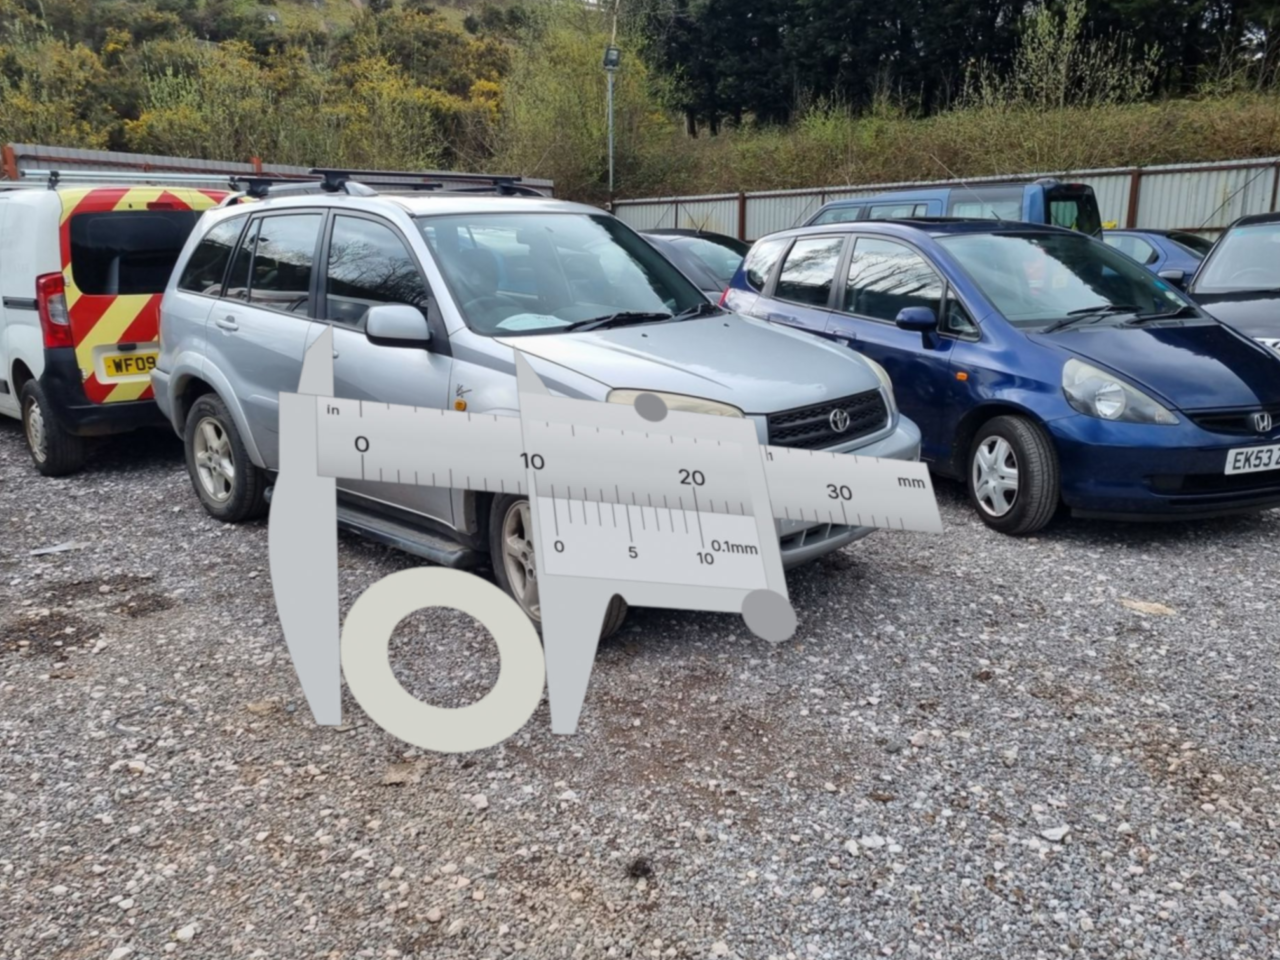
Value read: 11.0mm
